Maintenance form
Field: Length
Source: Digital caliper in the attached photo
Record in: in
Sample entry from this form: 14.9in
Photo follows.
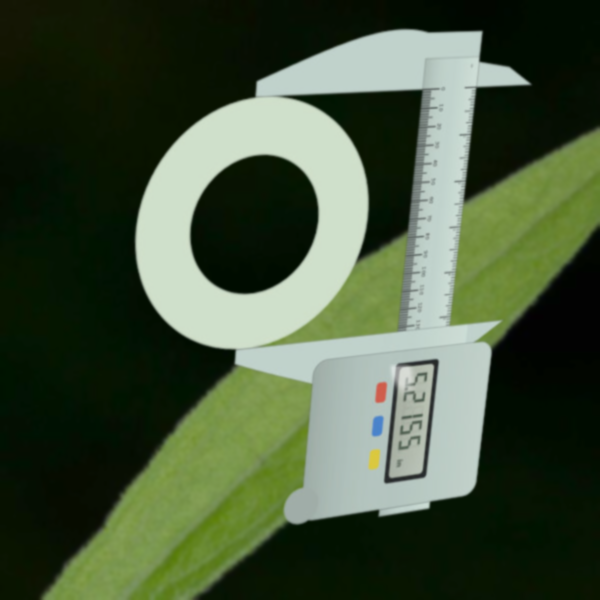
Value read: 5.2155in
